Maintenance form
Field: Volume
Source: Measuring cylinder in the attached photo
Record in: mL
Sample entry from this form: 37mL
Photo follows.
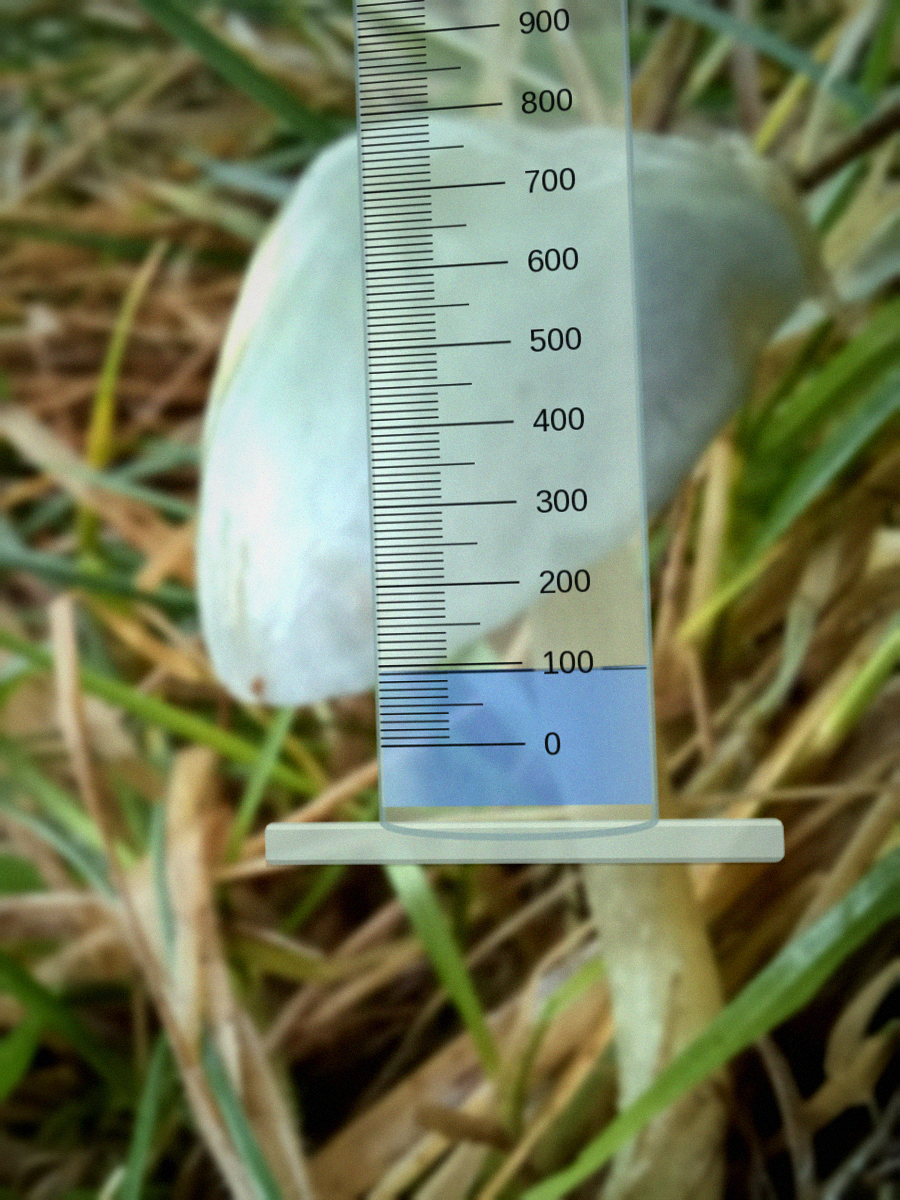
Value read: 90mL
